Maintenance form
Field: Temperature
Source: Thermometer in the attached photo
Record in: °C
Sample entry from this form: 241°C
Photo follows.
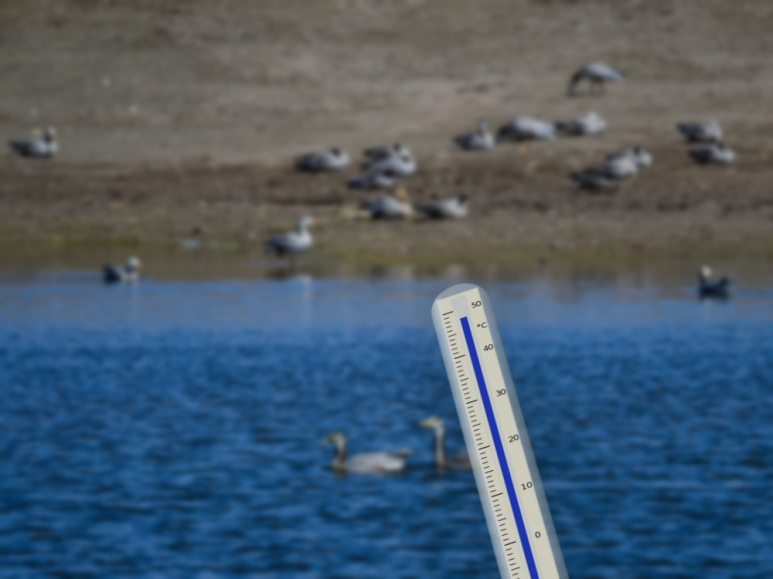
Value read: 48°C
